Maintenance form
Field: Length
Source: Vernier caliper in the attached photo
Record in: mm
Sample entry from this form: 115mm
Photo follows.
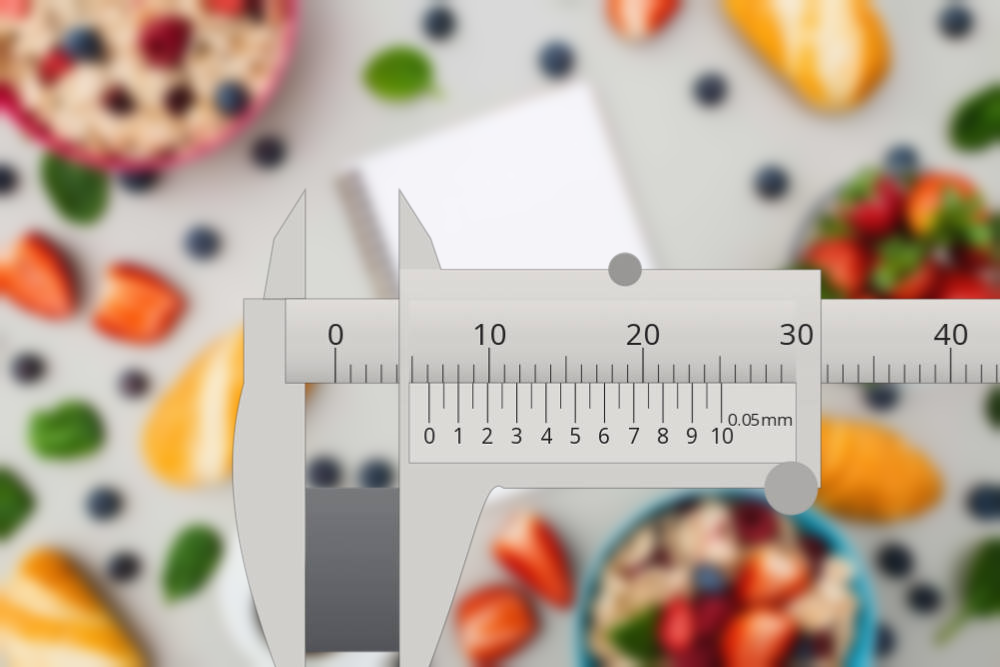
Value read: 6.1mm
